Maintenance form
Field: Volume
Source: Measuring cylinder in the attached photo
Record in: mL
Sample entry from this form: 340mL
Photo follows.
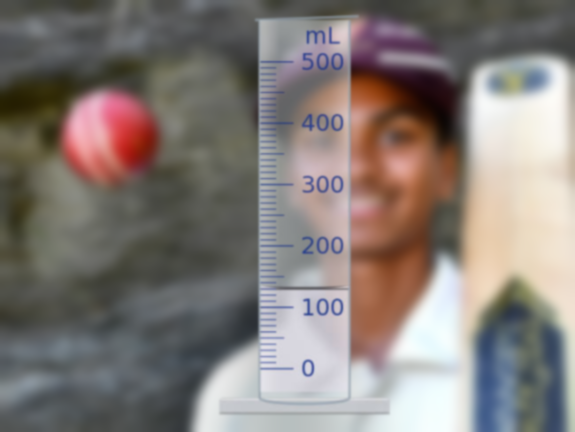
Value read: 130mL
